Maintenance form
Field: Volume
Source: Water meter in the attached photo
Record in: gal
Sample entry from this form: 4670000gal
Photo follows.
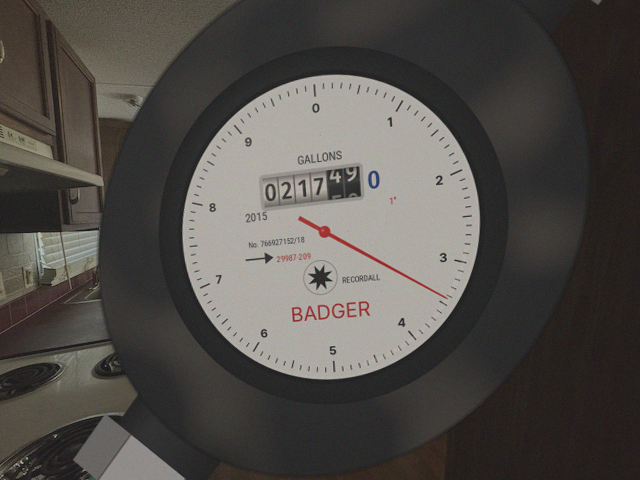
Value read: 217493.4gal
